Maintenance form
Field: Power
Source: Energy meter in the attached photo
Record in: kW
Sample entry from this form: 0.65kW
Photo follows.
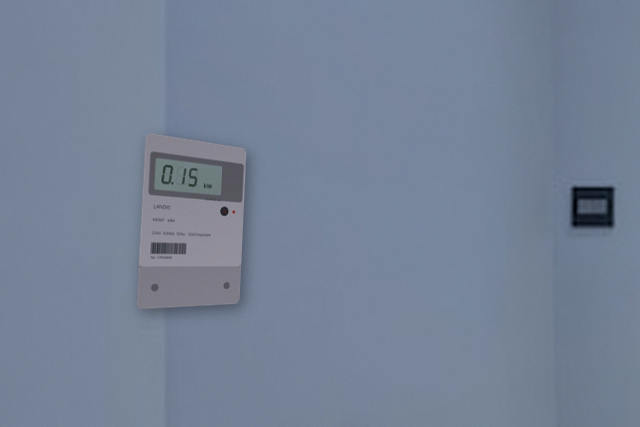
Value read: 0.15kW
